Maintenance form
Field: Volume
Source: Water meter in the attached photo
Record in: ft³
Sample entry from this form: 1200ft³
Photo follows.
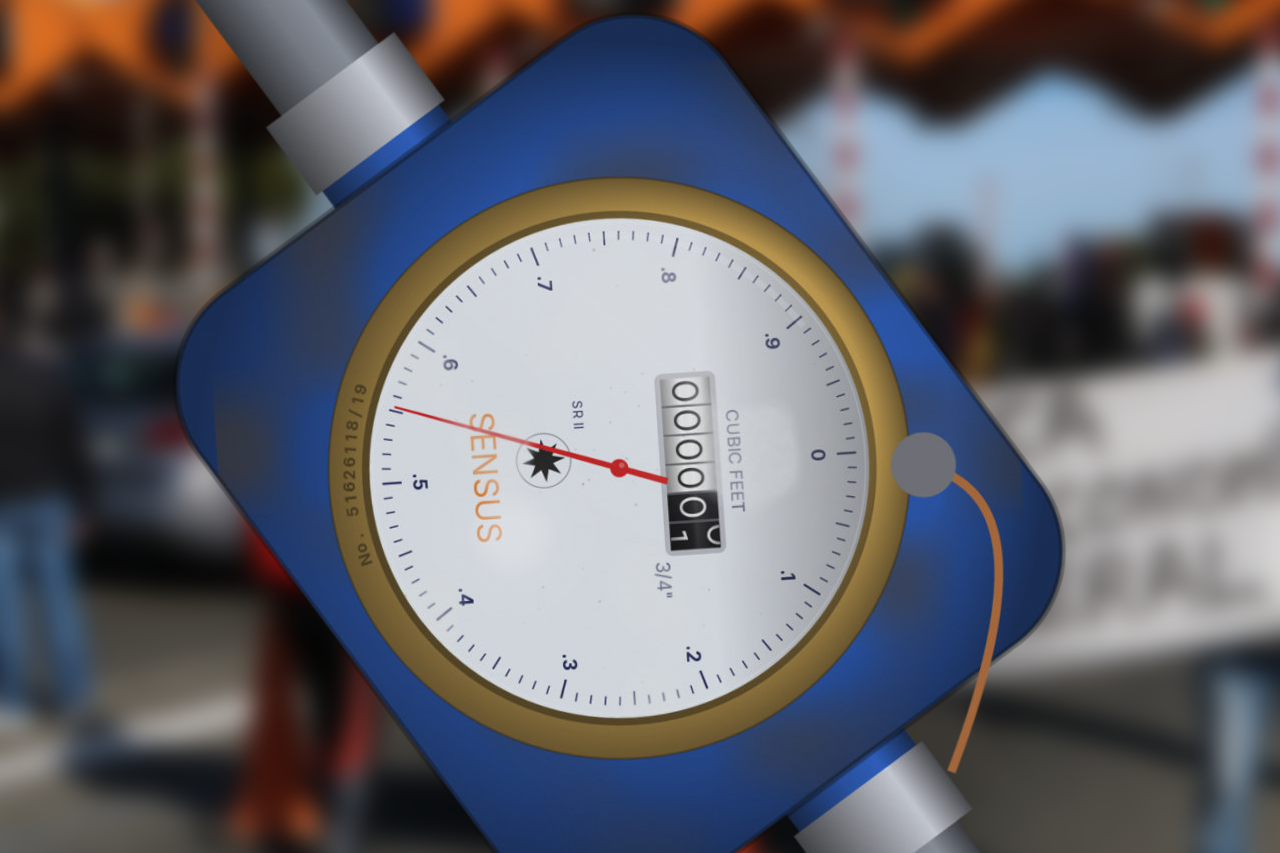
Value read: 0.55ft³
